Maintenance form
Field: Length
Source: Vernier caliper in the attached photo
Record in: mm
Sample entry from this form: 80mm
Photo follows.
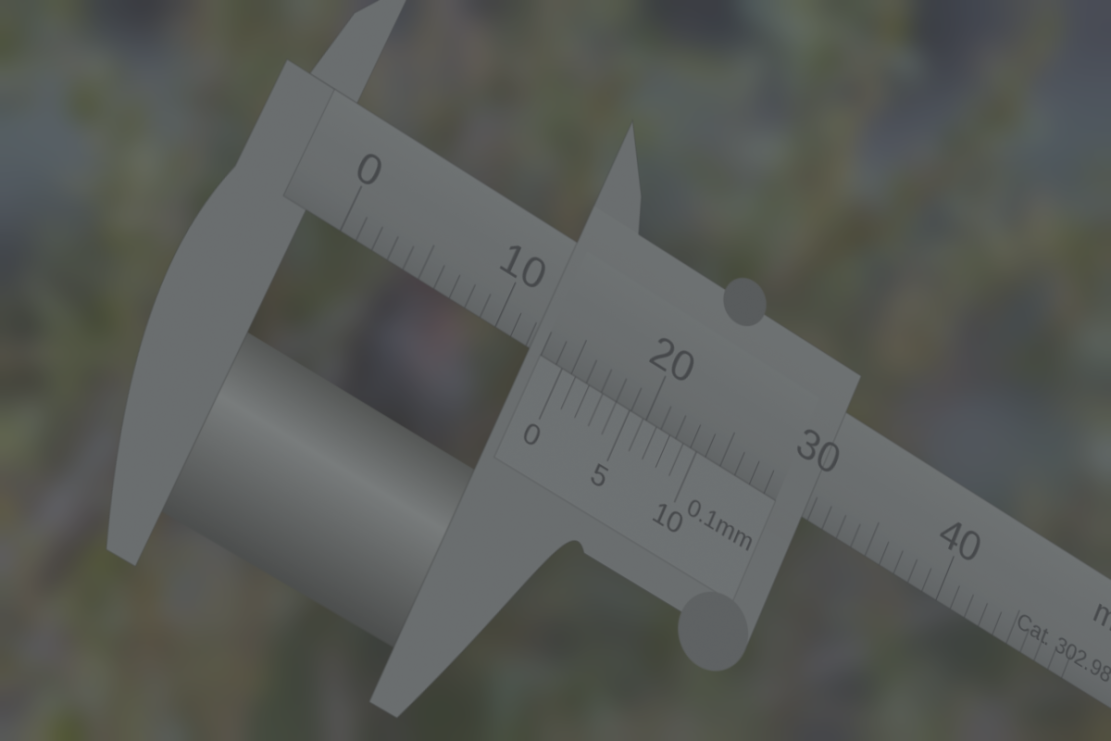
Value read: 14.4mm
